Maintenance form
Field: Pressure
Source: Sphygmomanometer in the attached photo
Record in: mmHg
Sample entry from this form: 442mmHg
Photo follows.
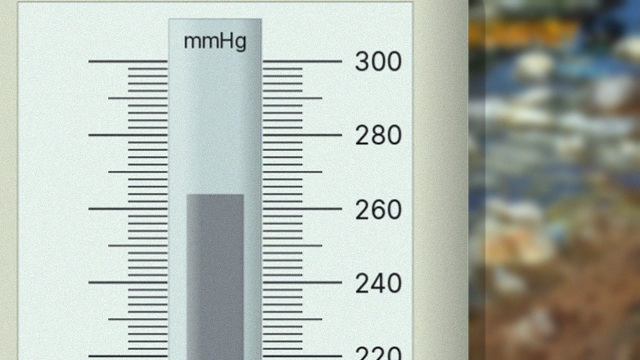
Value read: 264mmHg
